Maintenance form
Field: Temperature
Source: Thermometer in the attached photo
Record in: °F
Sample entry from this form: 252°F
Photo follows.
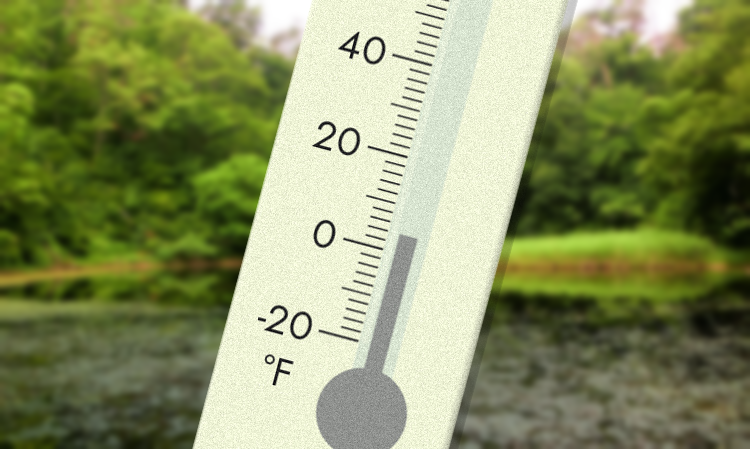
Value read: 4°F
